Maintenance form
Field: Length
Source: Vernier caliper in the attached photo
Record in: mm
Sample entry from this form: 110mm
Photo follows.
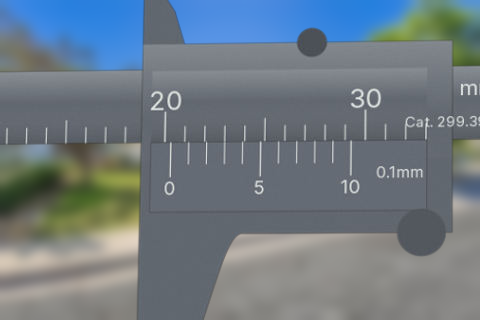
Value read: 20.3mm
